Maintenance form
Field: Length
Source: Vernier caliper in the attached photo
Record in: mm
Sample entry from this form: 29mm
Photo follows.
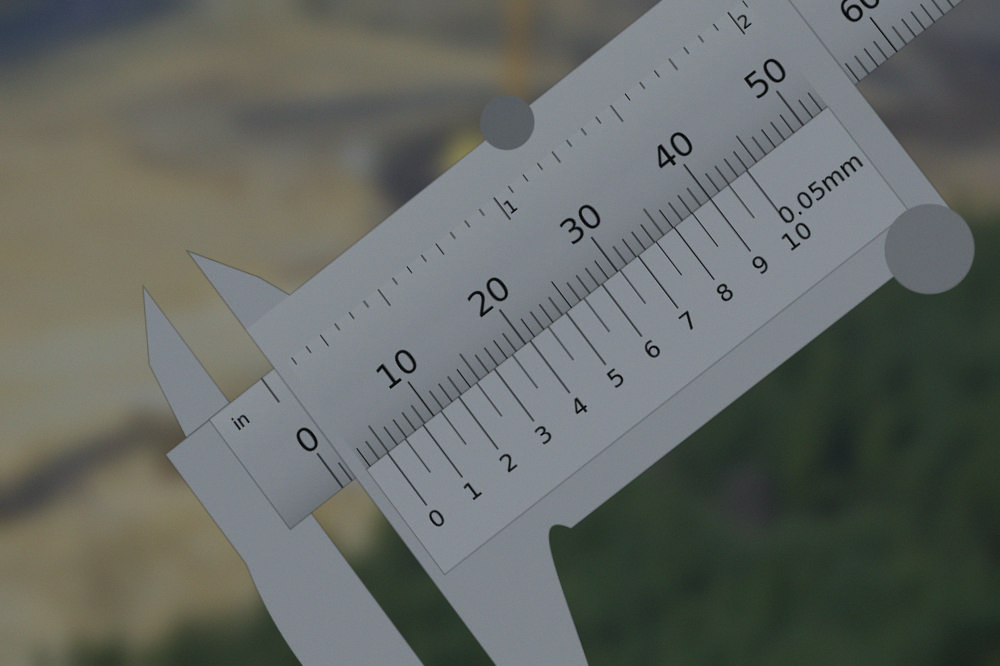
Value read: 4.9mm
